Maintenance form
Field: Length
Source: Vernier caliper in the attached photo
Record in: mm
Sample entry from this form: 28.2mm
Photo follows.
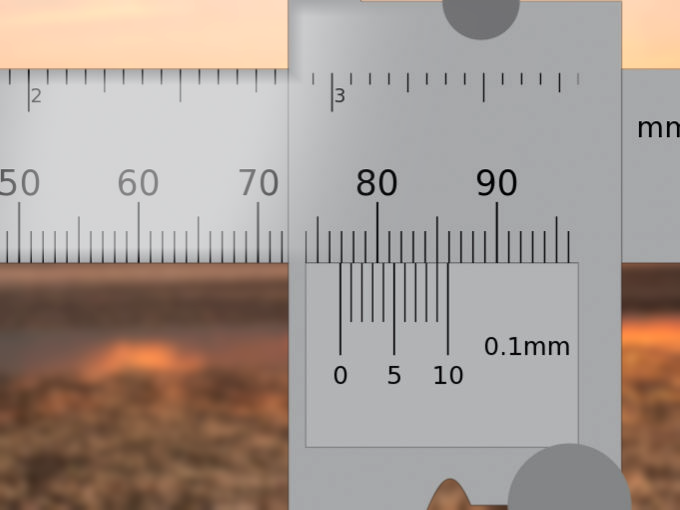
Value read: 76.9mm
